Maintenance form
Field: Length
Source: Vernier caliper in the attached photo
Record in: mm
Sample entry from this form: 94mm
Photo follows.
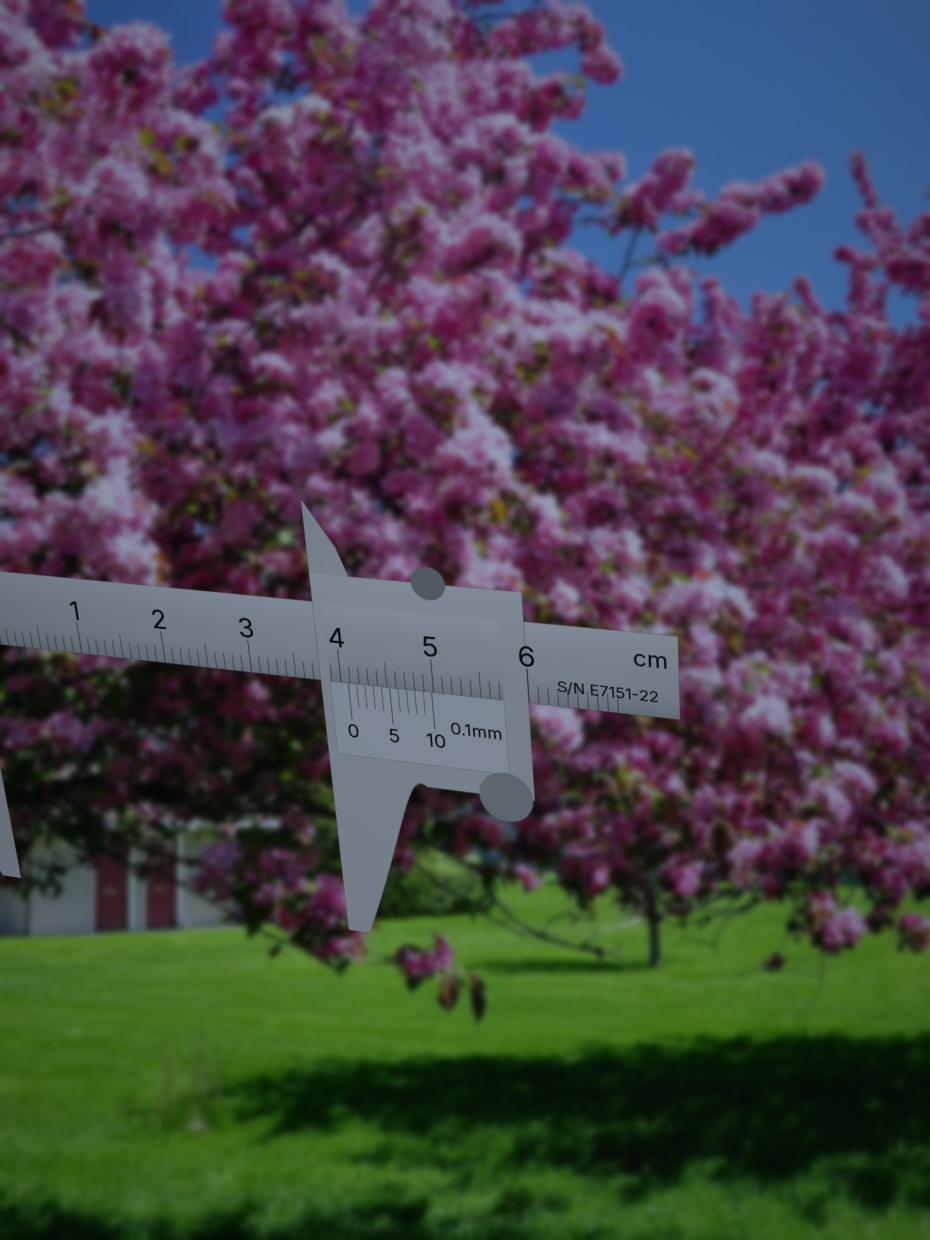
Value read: 40.8mm
